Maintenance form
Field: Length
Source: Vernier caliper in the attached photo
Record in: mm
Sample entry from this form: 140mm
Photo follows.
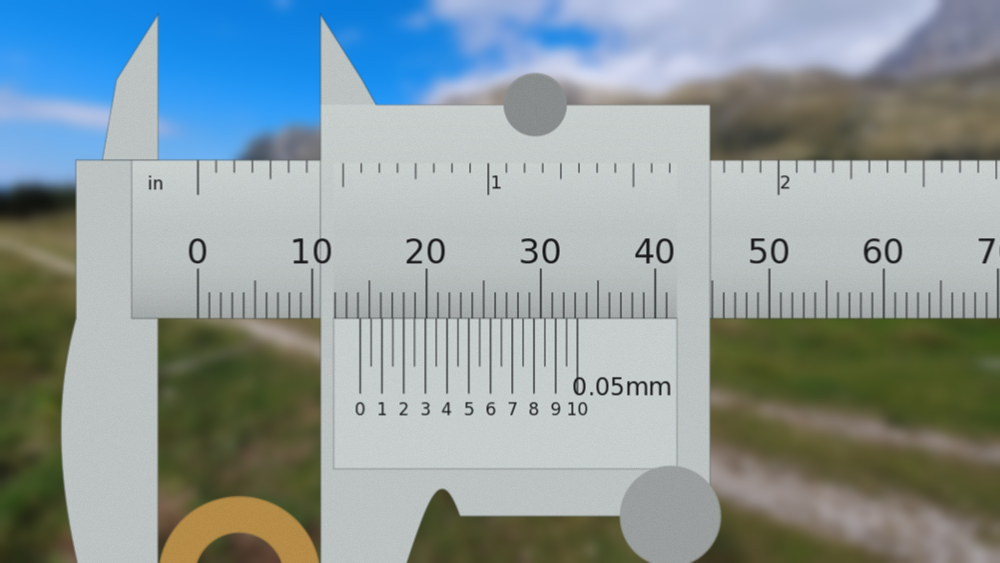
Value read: 14.2mm
